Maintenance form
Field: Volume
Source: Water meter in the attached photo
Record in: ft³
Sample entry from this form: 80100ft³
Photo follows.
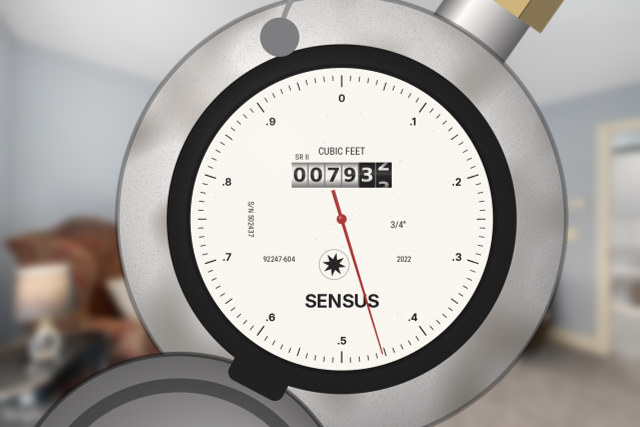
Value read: 7932.45ft³
